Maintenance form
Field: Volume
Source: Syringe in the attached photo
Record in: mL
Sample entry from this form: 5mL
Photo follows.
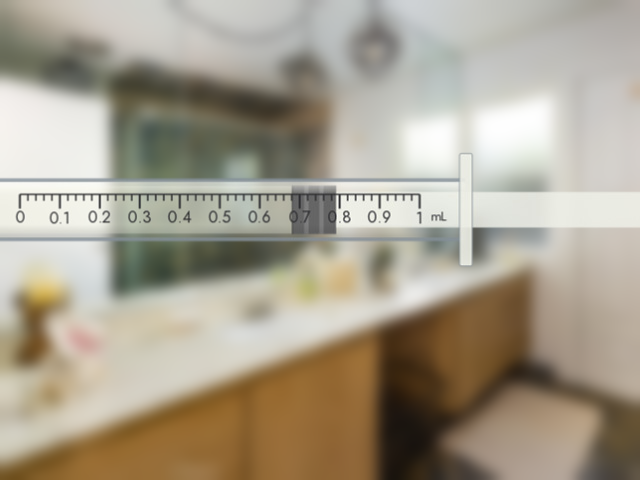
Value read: 0.68mL
